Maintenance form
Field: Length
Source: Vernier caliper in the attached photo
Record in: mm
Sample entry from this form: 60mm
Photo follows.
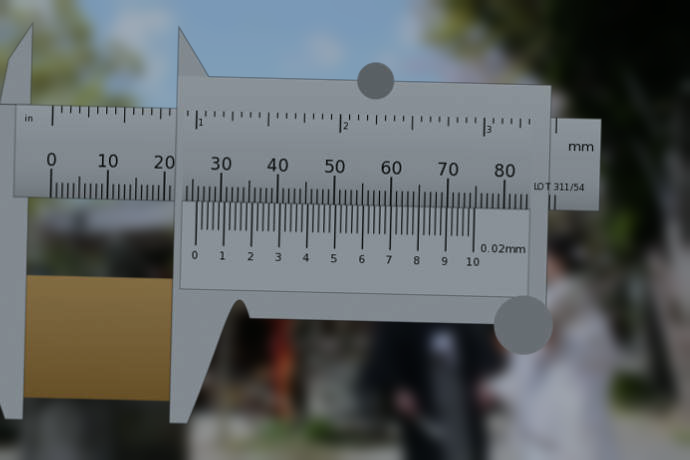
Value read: 25.8mm
